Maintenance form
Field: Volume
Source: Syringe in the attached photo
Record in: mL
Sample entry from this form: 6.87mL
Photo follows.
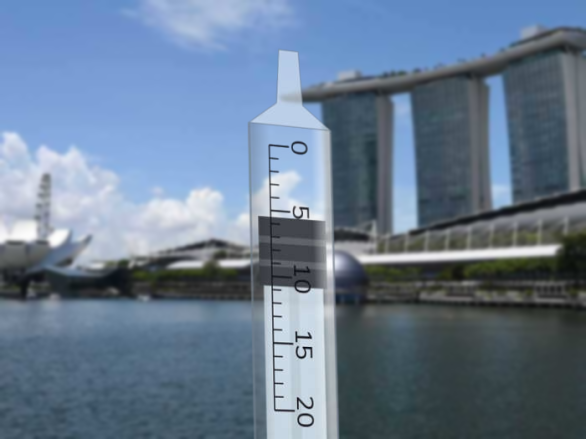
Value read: 5.5mL
